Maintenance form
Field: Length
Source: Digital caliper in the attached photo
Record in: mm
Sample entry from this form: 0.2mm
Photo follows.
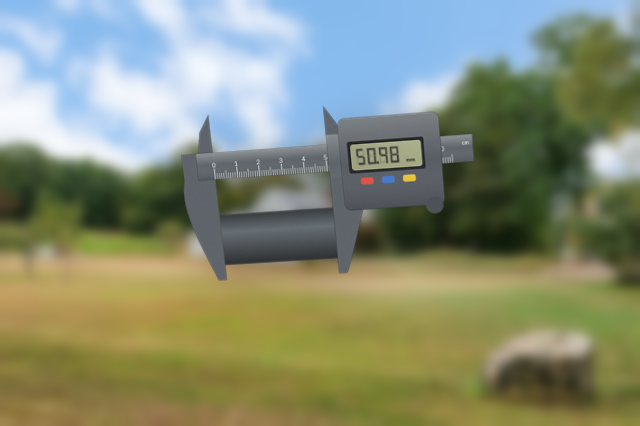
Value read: 50.98mm
